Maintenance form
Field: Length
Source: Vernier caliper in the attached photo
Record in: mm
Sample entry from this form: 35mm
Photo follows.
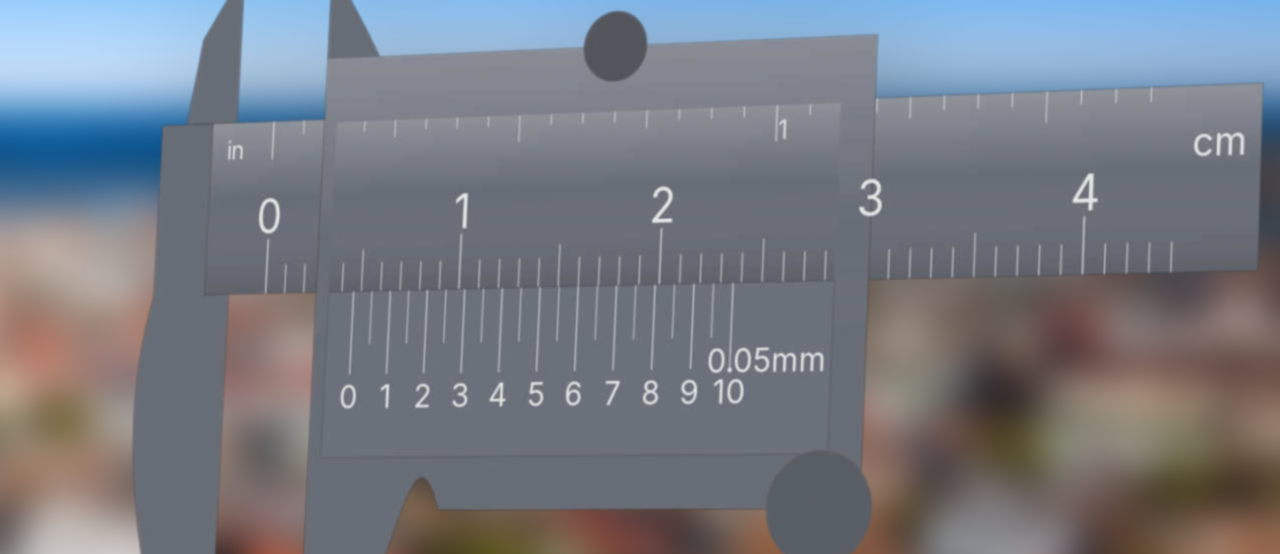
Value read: 4.6mm
